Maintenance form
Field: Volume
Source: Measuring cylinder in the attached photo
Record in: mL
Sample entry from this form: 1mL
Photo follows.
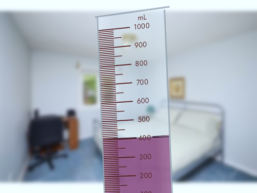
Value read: 400mL
